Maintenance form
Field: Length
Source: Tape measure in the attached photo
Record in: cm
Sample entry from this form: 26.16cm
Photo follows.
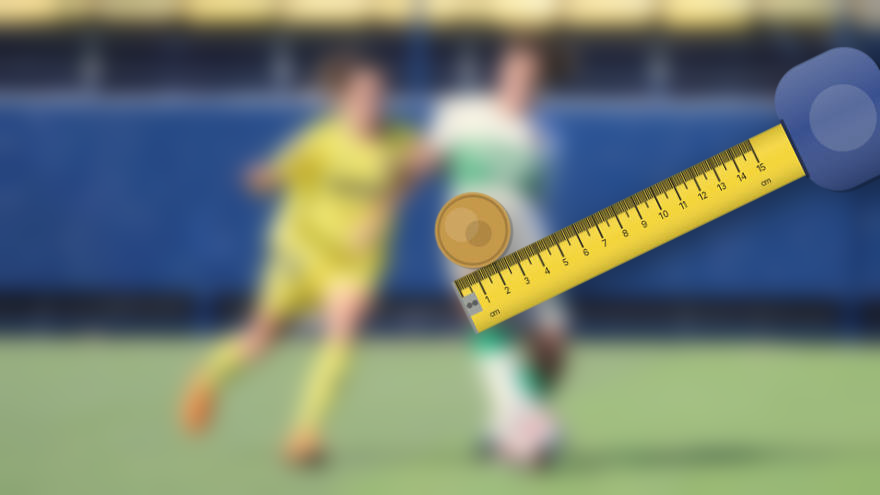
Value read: 3.5cm
